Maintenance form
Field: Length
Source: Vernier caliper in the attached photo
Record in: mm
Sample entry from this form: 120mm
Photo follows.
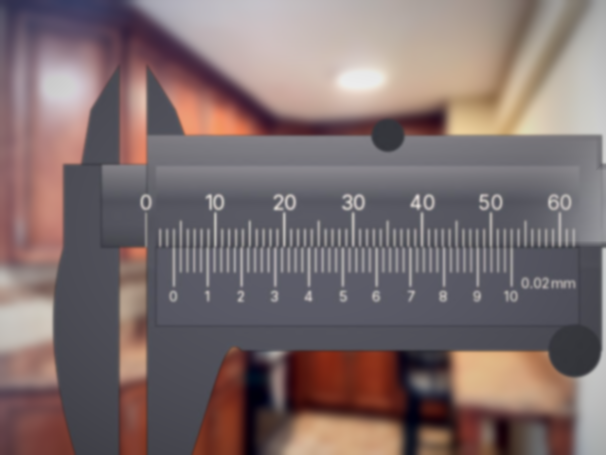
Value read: 4.0mm
